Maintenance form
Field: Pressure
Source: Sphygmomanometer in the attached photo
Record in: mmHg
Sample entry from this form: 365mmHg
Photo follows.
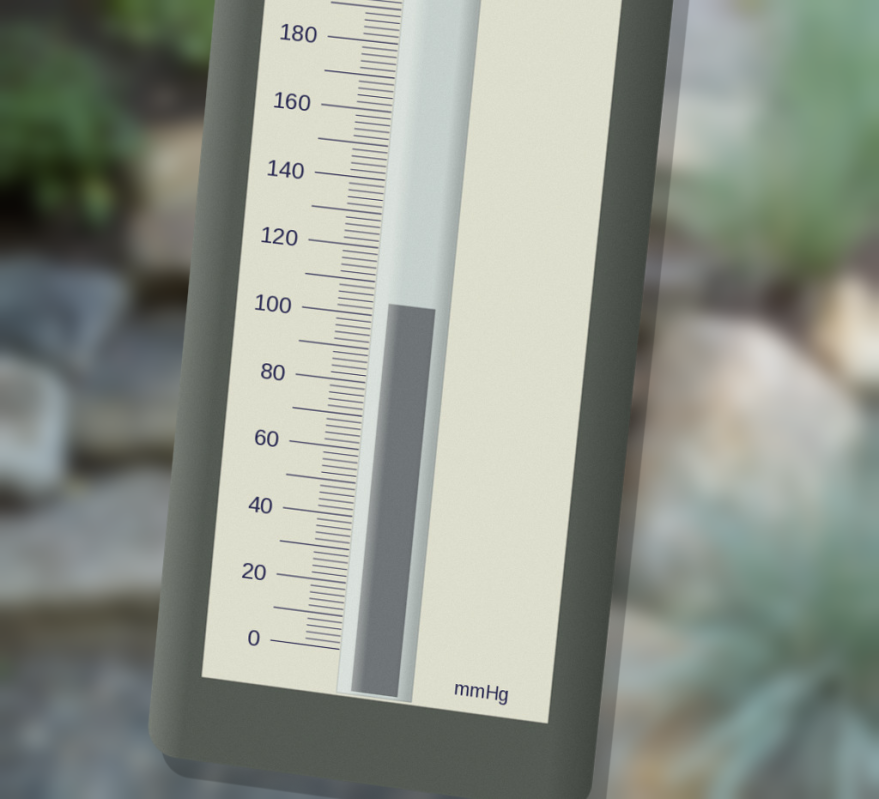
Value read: 104mmHg
